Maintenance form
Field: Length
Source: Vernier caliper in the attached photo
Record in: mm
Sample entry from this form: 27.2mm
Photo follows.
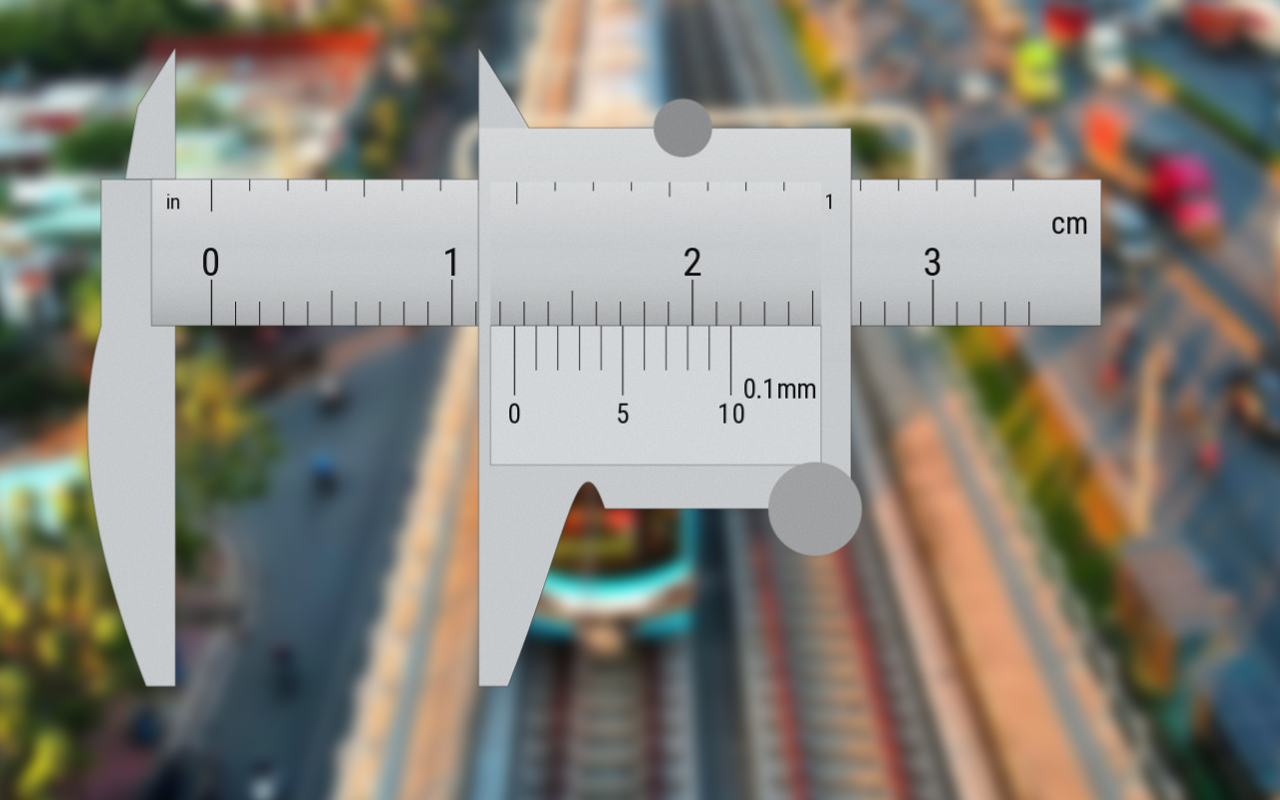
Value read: 12.6mm
